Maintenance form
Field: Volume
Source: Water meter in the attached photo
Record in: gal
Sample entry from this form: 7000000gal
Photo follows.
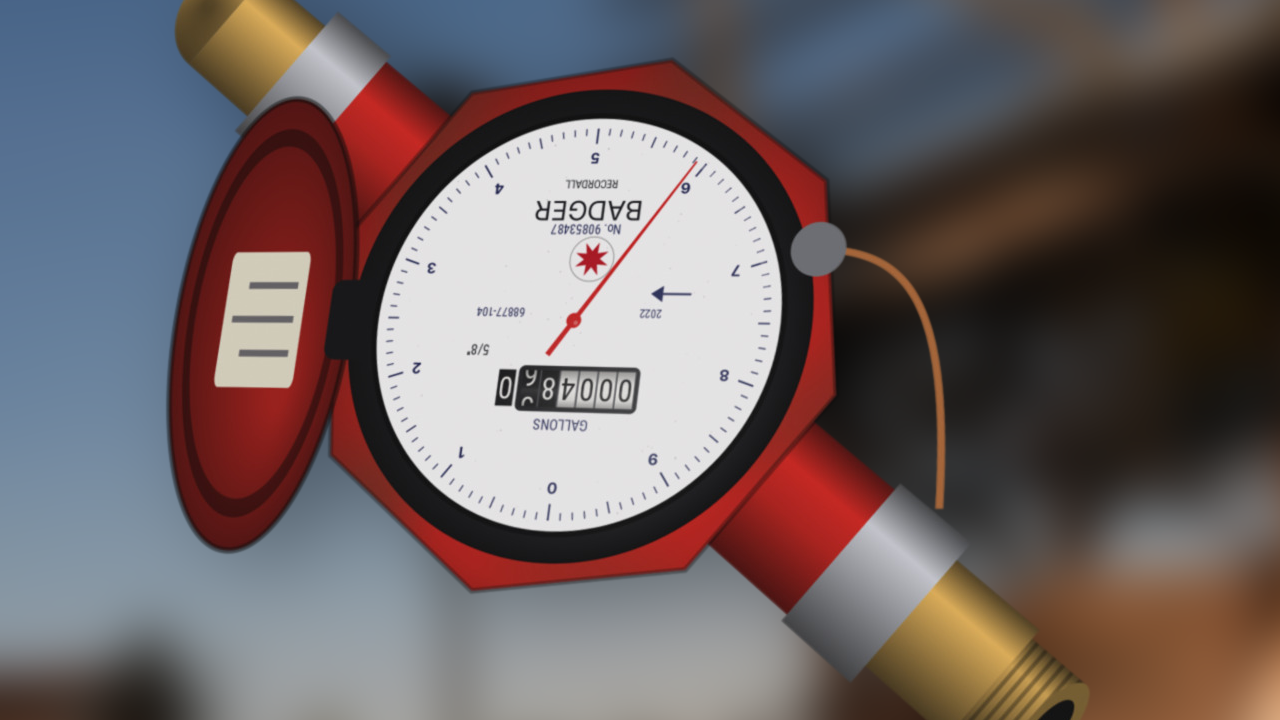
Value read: 4855.9gal
